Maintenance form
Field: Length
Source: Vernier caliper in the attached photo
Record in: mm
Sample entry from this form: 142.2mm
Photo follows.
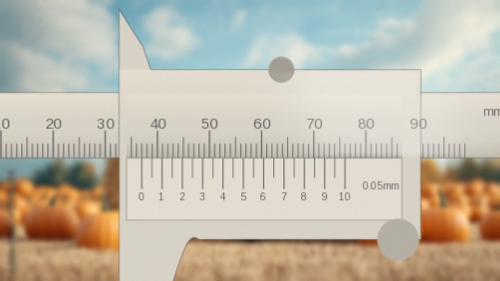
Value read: 37.0mm
